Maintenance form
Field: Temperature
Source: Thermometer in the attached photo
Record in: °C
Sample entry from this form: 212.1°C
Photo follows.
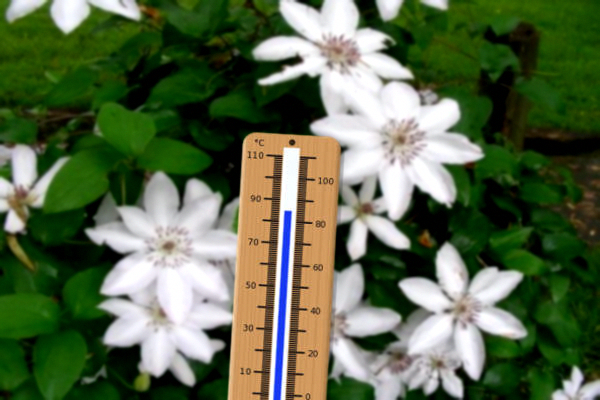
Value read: 85°C
